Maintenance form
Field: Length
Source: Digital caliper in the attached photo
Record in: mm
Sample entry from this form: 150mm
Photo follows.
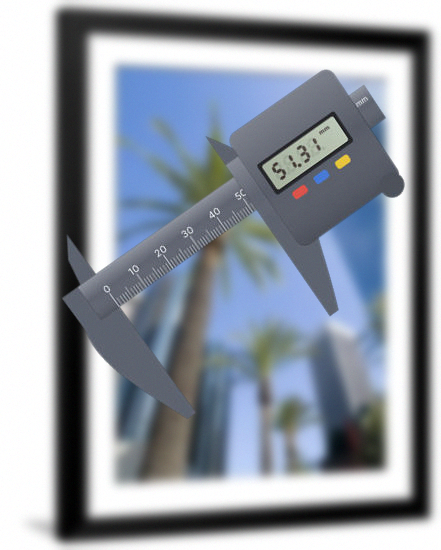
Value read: 51.31mm
